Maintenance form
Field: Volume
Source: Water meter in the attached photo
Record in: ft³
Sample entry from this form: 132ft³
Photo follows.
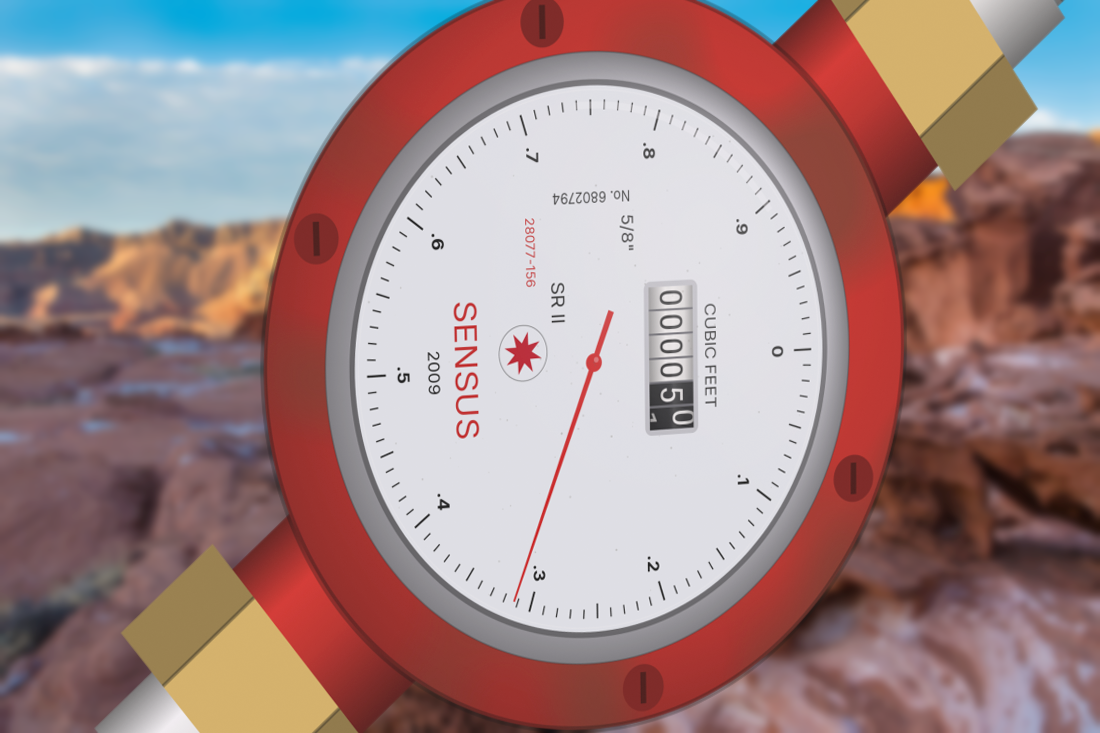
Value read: 50.31ft³
